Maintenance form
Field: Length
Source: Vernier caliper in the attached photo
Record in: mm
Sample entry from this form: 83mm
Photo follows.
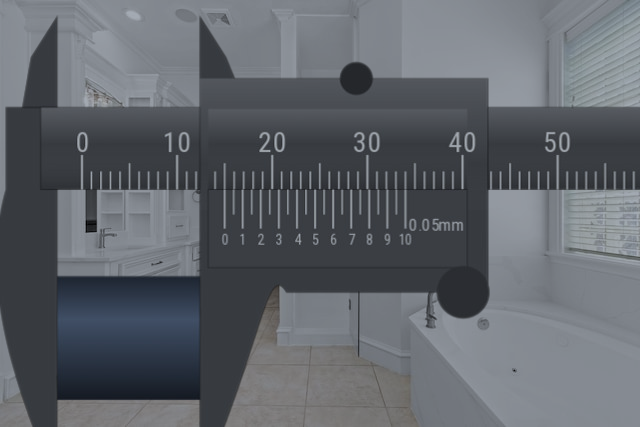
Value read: 15.0mm
